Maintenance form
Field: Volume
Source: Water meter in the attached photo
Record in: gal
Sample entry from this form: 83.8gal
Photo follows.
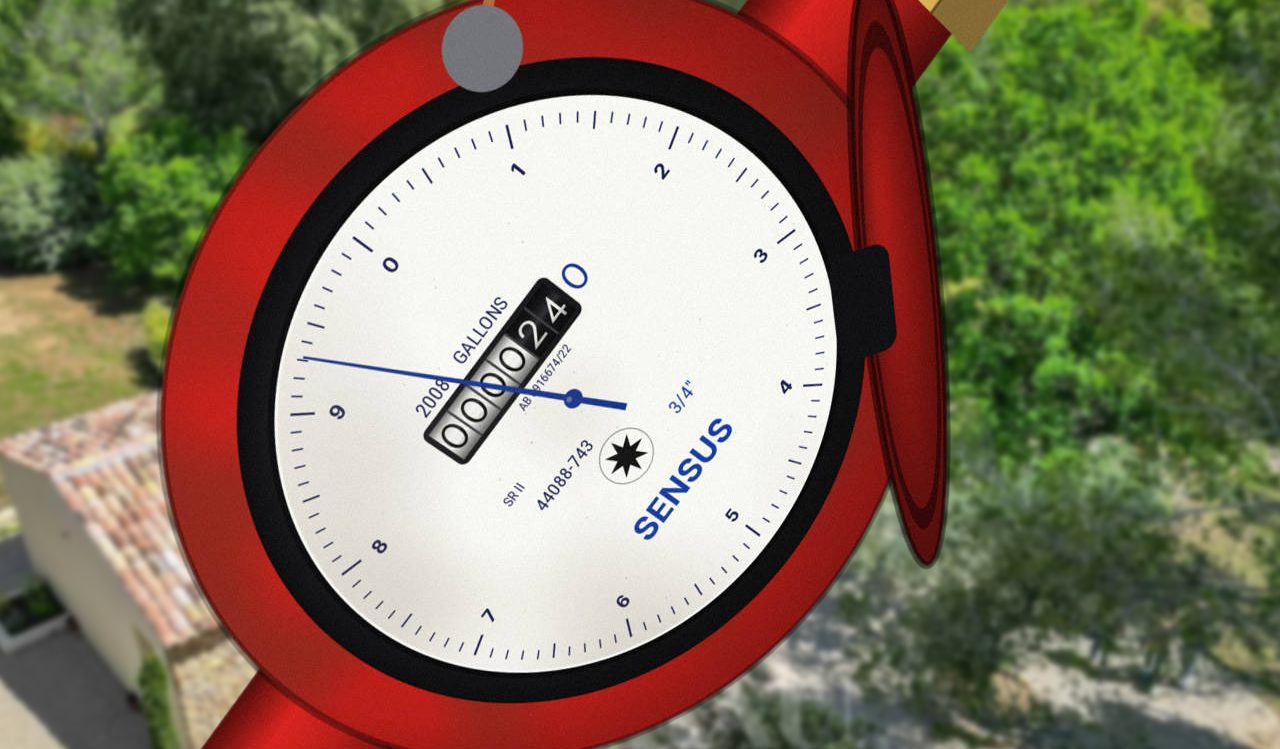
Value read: 239.3gal
